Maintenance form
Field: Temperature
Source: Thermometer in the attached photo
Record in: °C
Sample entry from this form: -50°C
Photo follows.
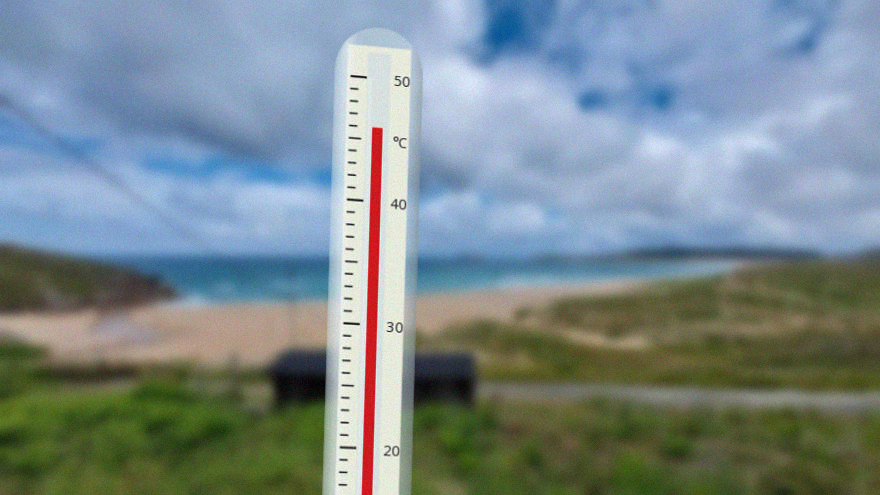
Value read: 46°C
